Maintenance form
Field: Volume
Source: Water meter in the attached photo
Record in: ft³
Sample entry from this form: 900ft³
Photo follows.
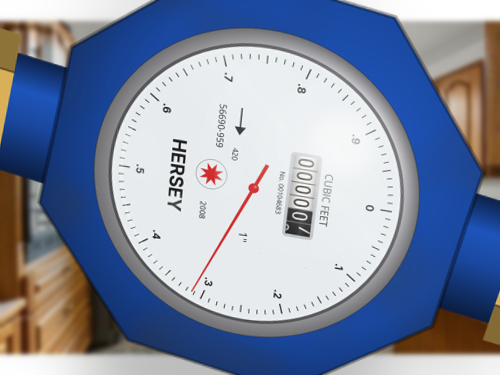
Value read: 7.31ft³
